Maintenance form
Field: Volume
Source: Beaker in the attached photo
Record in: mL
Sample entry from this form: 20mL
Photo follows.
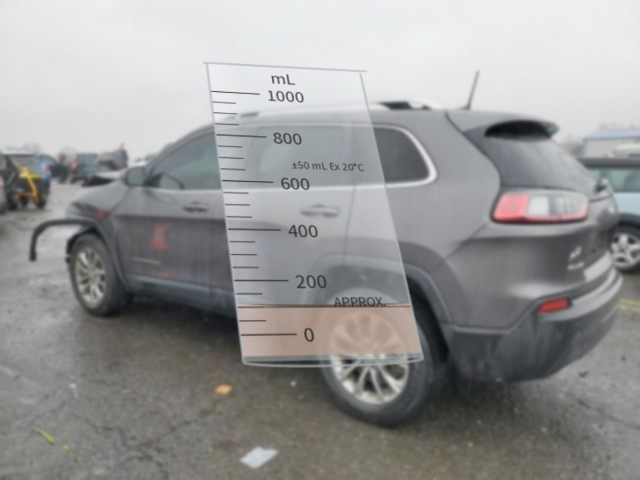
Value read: 100mL
